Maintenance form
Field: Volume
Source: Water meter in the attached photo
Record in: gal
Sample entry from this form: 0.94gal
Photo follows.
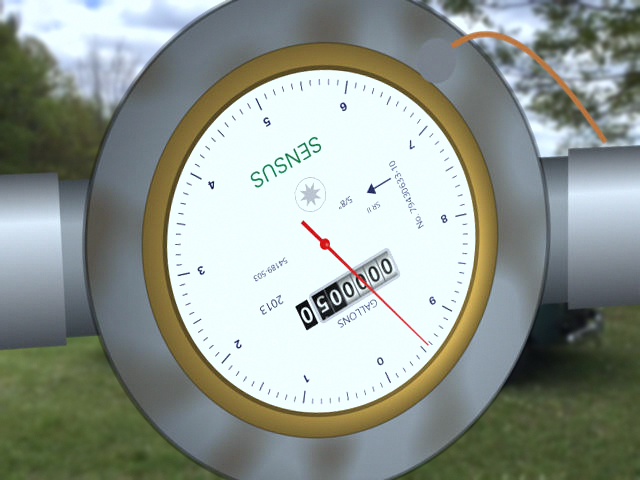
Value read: 49.4gal
